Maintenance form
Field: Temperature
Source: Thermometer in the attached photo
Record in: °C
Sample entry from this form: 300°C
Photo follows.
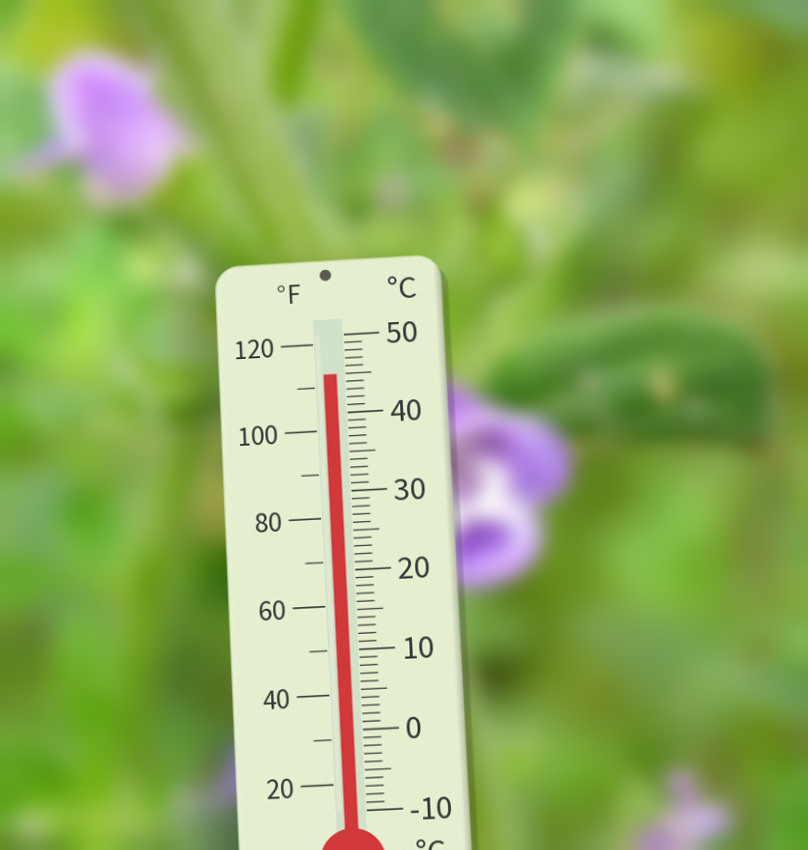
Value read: 45°C
